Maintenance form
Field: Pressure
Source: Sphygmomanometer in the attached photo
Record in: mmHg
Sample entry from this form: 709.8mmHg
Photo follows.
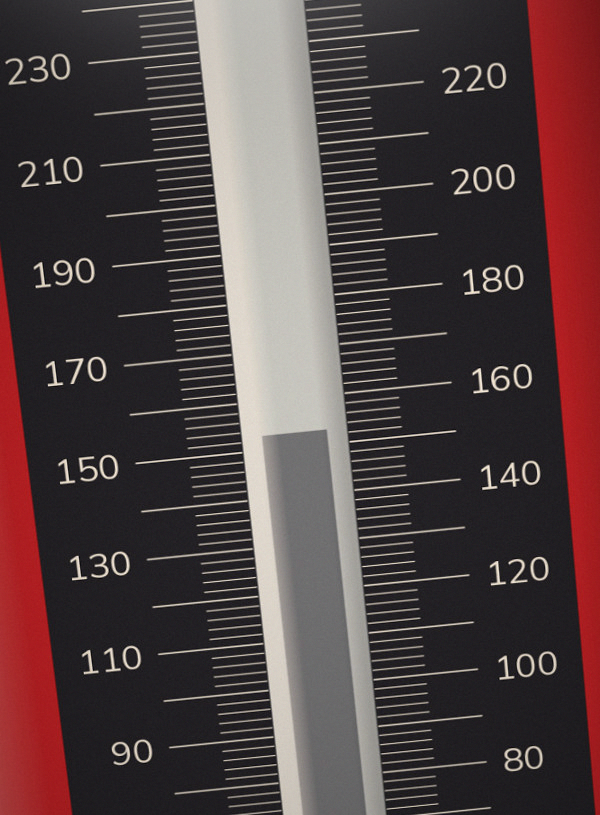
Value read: 153mmHg
